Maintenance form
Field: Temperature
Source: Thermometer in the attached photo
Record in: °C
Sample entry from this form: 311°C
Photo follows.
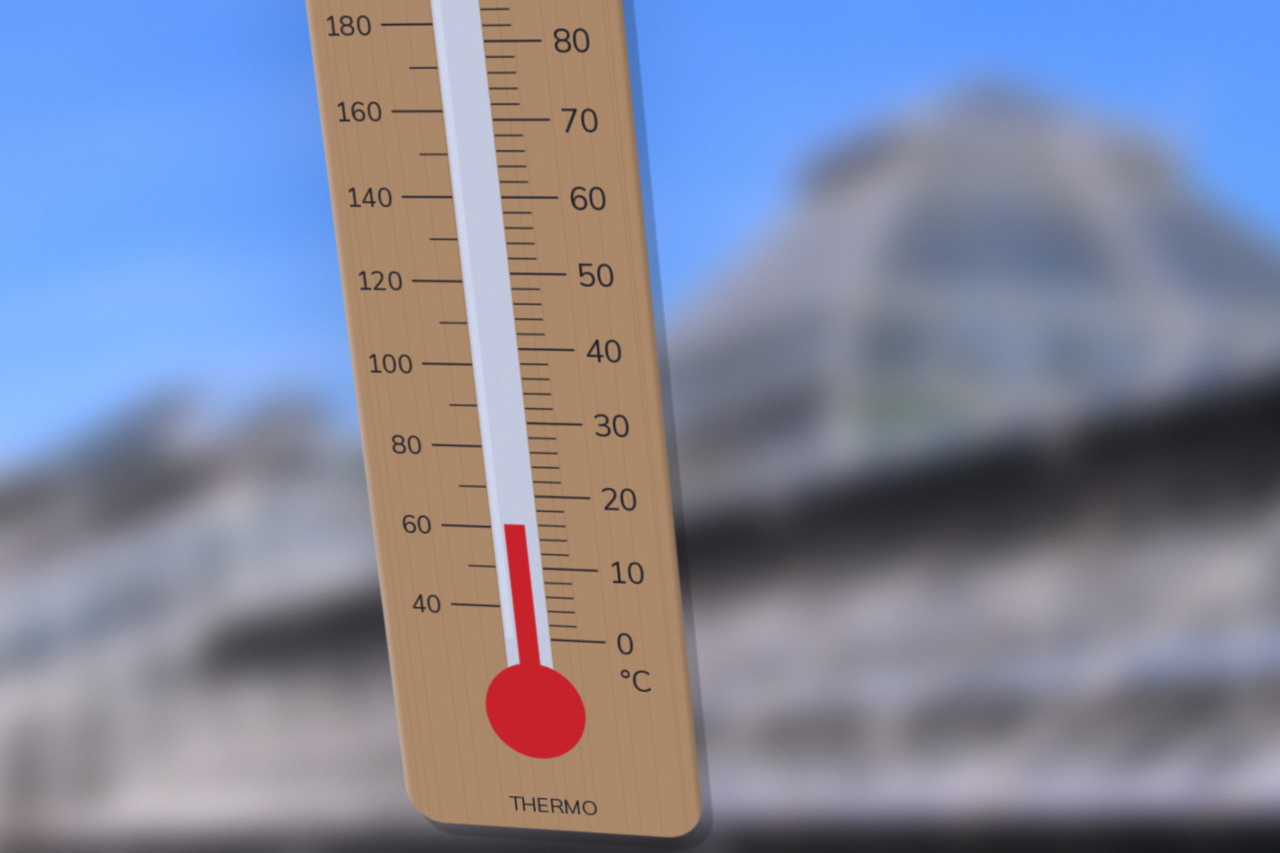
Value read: 16°C
